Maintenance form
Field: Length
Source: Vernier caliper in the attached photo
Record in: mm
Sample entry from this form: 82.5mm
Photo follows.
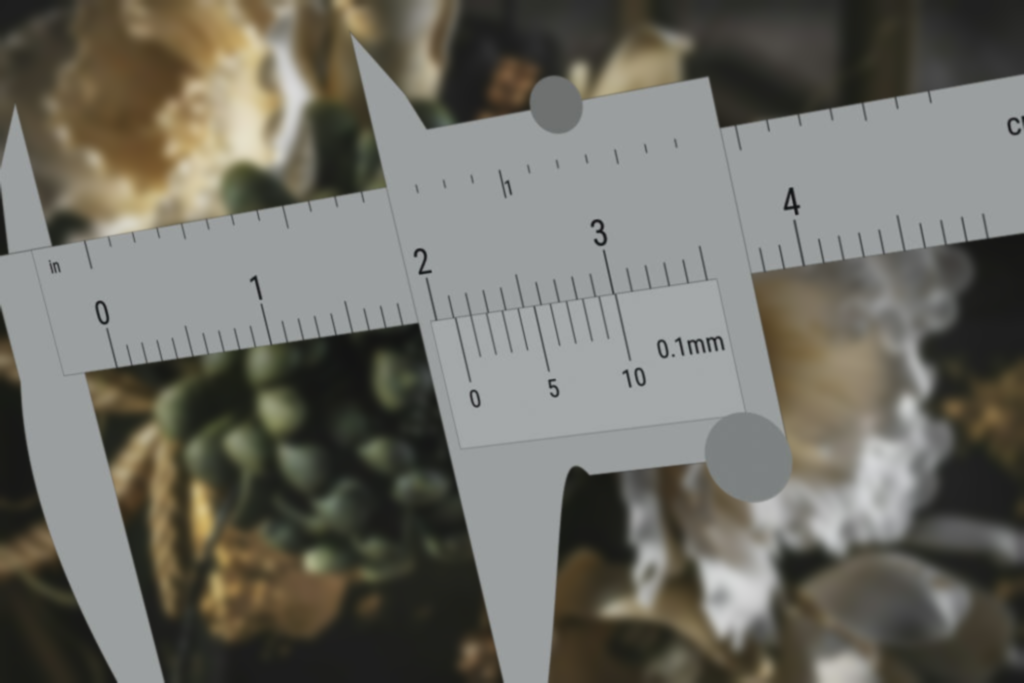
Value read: 21.1mm
